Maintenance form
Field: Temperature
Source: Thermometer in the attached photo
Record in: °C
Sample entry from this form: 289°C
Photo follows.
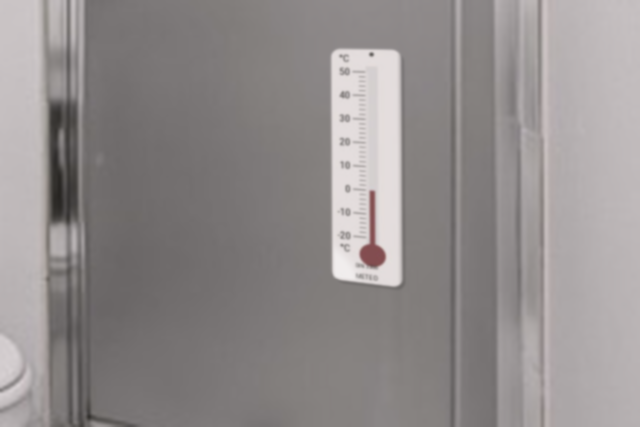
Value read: 0°C
